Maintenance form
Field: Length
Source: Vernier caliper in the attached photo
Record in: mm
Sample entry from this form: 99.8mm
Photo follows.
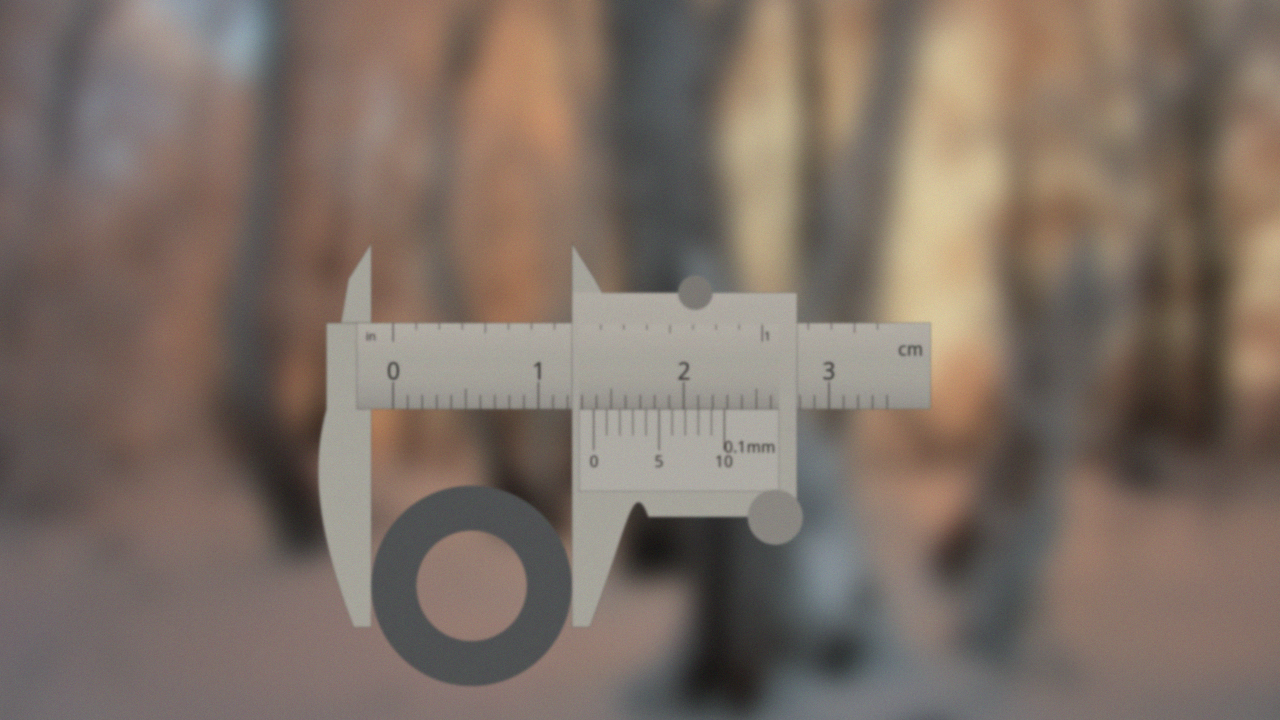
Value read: 13.8mm
